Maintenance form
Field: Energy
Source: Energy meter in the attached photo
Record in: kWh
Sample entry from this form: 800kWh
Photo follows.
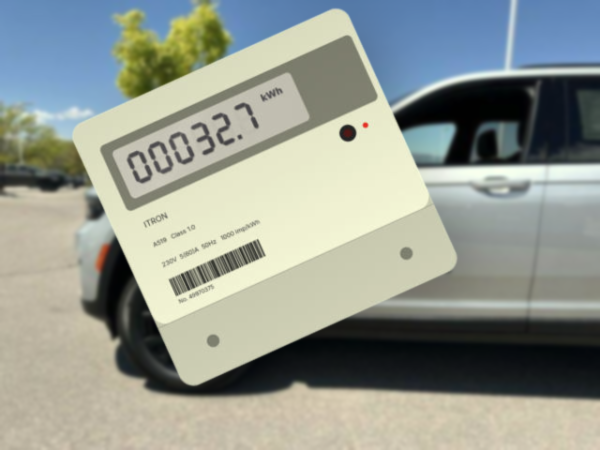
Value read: 32.7kWh
